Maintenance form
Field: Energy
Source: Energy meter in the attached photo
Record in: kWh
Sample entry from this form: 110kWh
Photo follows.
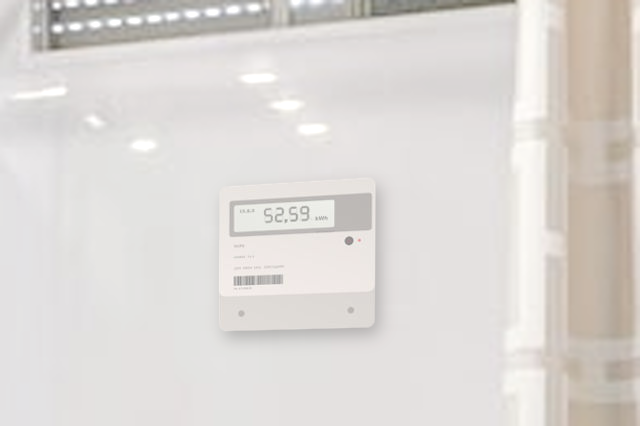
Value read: 52.59kWh
